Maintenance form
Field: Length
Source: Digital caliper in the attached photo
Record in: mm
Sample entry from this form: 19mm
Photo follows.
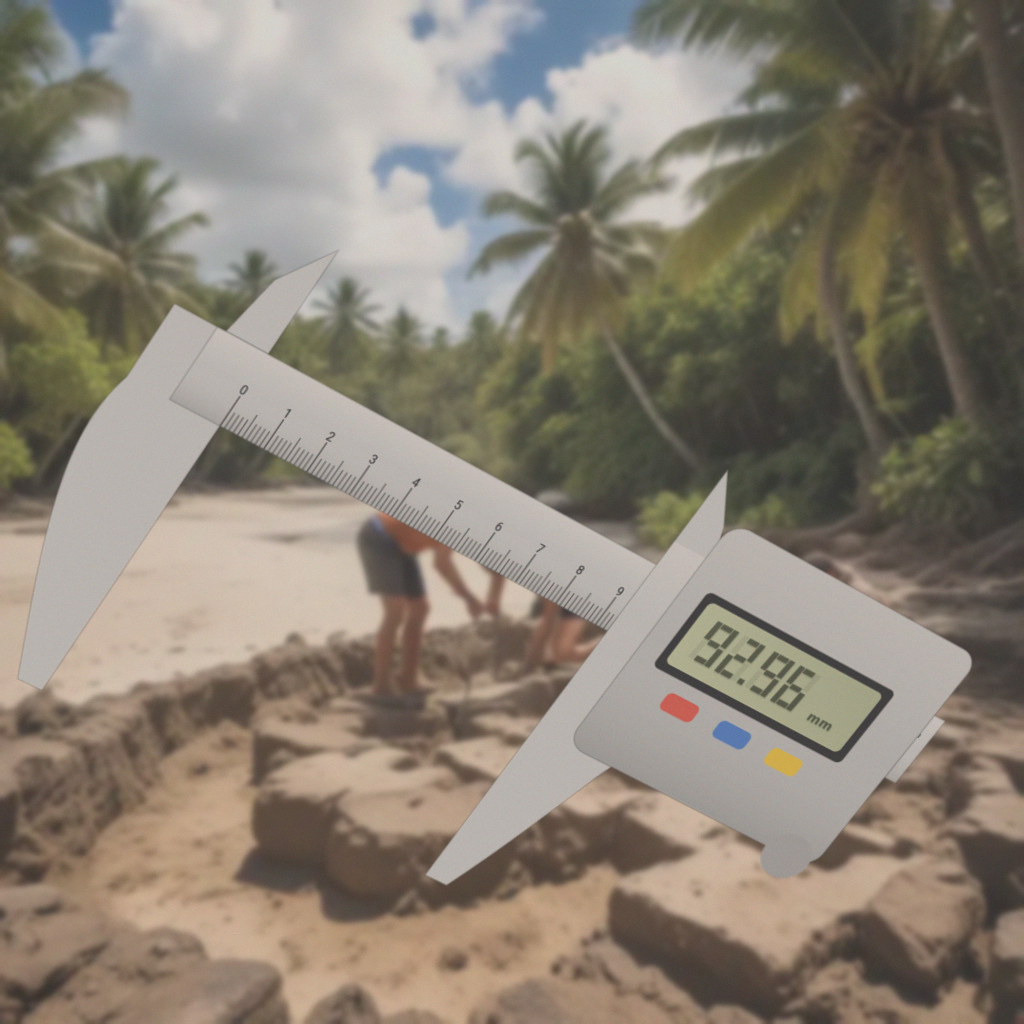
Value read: 92.96mm
